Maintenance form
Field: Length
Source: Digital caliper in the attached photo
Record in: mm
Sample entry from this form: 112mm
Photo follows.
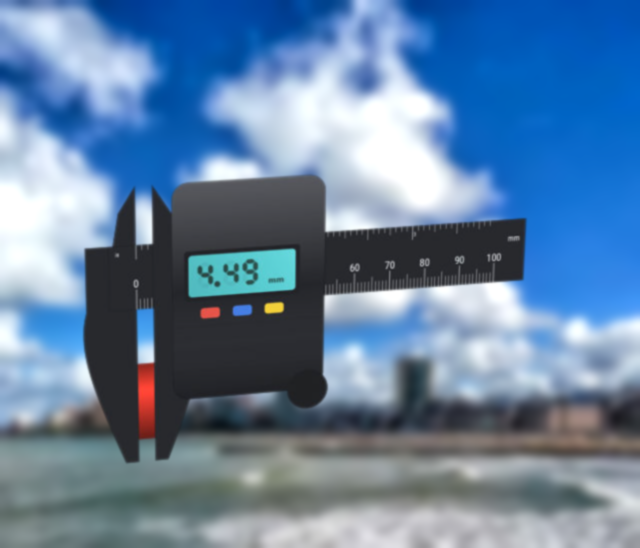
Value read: 4.49mm
